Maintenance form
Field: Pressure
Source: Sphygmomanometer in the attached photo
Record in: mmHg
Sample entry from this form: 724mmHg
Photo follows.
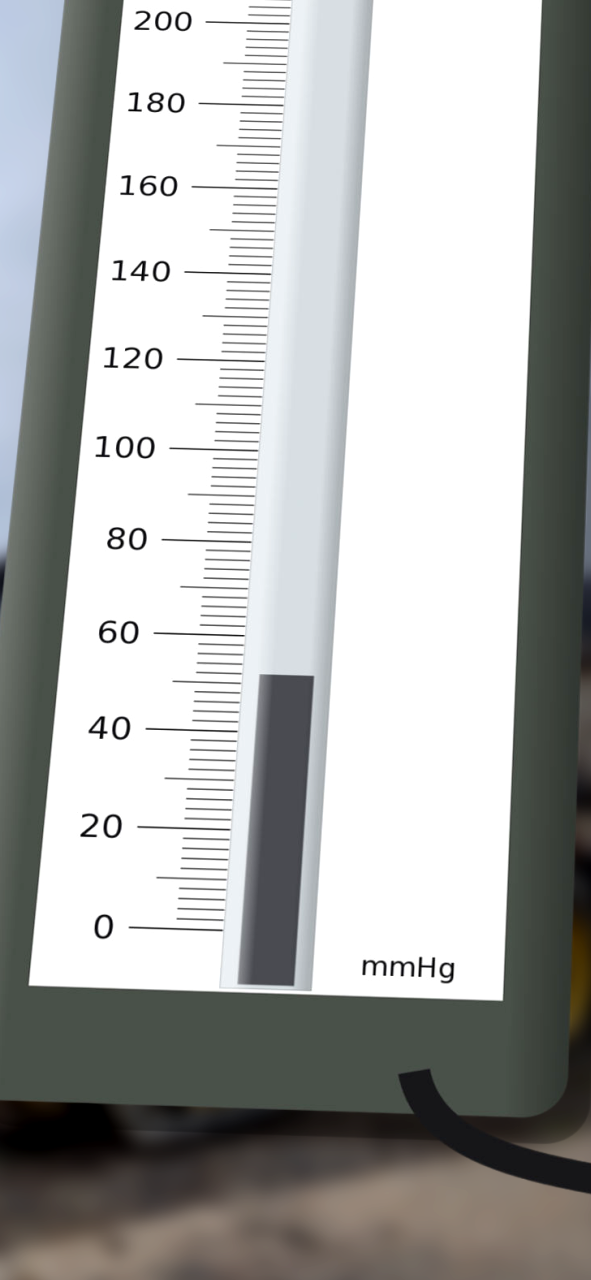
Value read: 52mmHg
